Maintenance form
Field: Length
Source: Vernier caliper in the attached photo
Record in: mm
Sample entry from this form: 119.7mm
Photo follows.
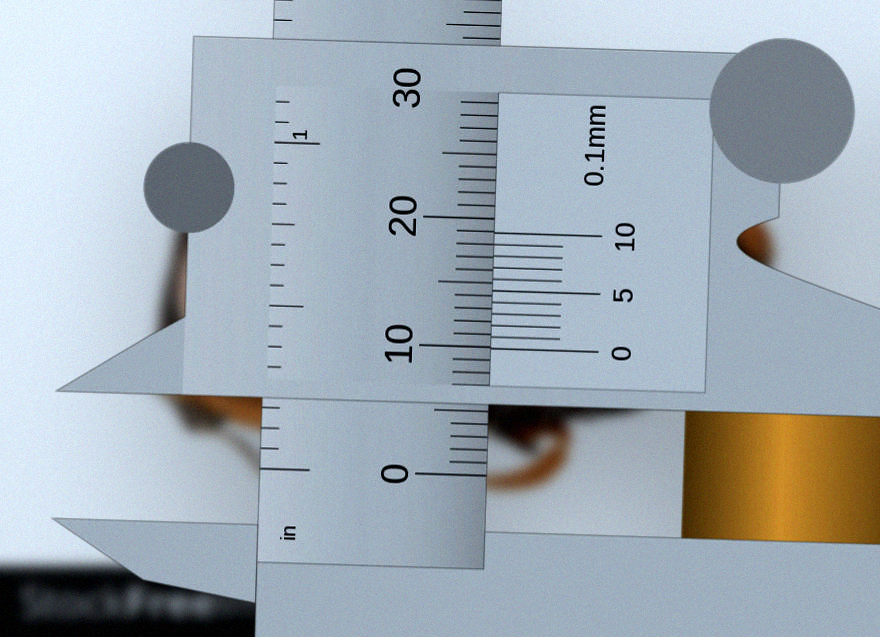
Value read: 9.9mm
